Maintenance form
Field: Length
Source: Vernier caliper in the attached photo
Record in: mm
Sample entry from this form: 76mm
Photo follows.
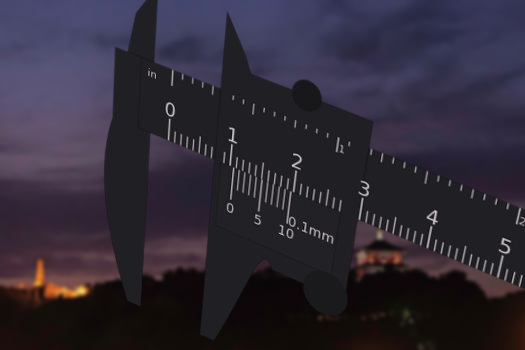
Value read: 10.6mm
